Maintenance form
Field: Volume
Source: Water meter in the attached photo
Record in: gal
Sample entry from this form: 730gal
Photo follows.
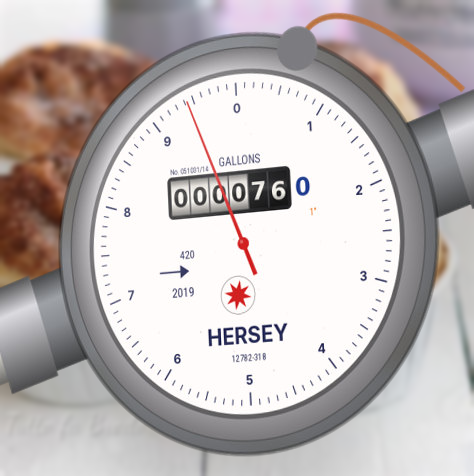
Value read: 759.4gal
